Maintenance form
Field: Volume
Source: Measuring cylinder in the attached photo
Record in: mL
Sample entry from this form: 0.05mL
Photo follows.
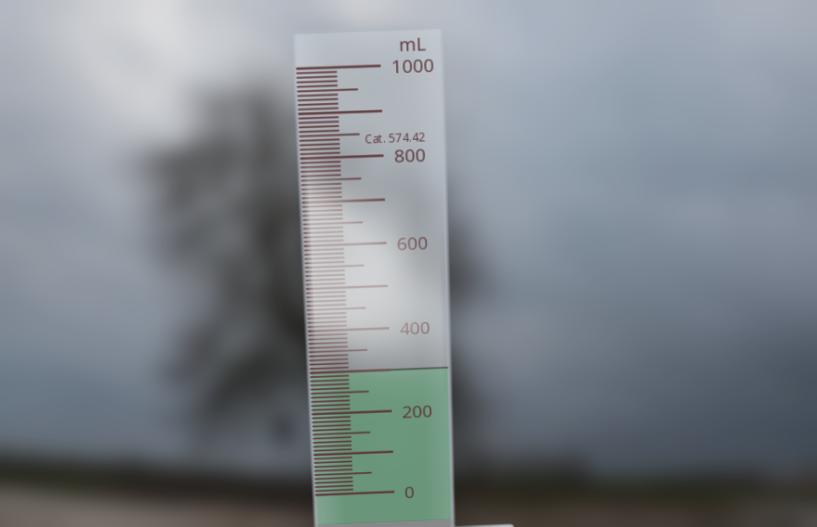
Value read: 300mL
